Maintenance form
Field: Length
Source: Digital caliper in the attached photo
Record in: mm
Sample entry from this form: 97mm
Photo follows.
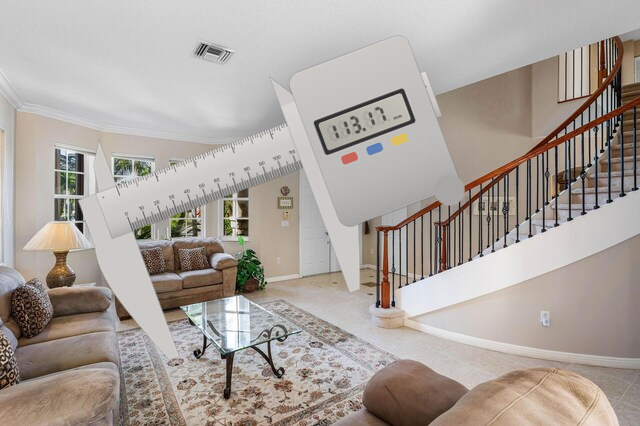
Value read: 113.17mm
